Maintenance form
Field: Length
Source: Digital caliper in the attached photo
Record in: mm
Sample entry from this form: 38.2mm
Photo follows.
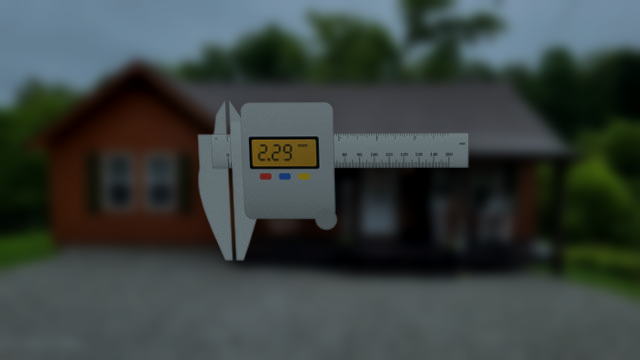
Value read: 2.29mm
